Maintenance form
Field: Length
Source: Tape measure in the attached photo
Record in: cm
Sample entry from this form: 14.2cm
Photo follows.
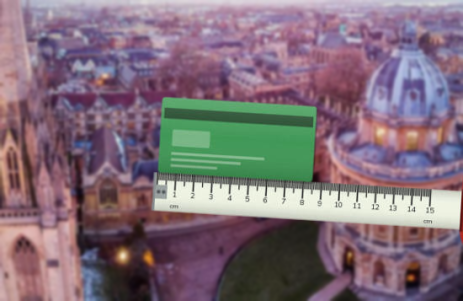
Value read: 8.5cm
